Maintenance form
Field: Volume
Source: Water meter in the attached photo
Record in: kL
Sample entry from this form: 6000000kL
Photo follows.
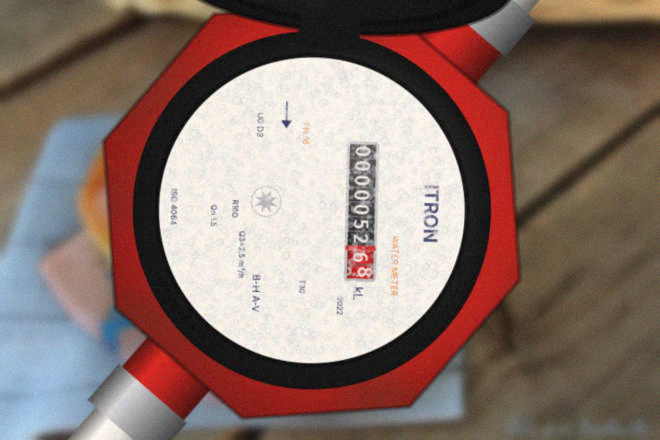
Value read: 52.68kL
